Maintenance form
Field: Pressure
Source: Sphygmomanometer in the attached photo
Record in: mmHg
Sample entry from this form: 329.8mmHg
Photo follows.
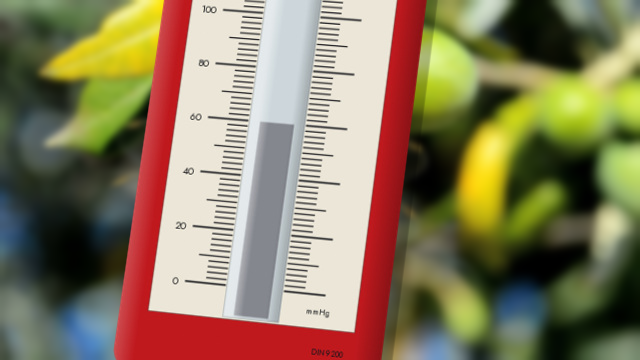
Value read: 60mmHg
